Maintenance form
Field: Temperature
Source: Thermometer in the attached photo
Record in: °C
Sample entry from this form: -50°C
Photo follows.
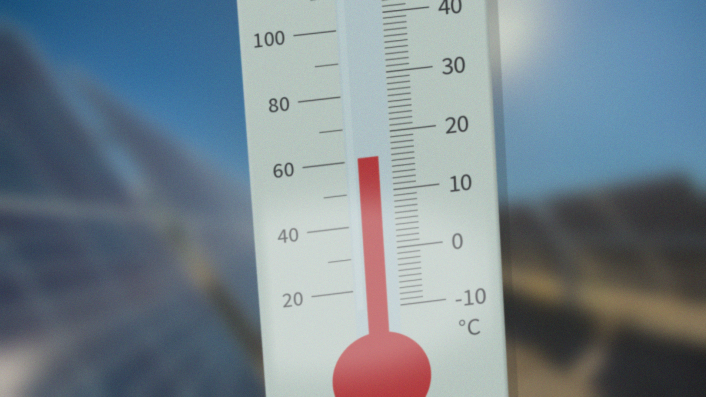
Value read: 16°C
